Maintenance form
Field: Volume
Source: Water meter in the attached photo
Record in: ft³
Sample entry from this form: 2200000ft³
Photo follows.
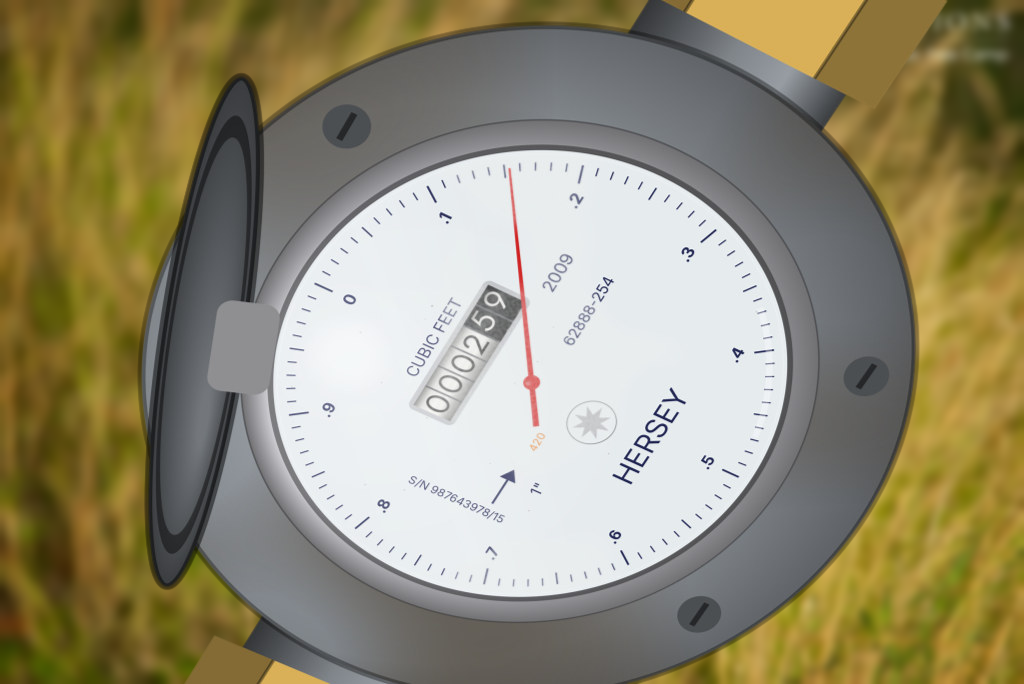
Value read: 259.15ft³
